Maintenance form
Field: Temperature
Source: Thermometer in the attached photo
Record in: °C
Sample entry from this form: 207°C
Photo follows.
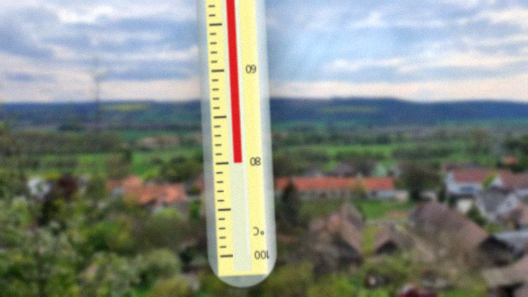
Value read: 80°C
